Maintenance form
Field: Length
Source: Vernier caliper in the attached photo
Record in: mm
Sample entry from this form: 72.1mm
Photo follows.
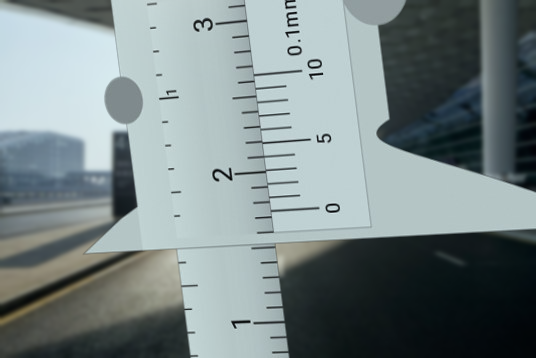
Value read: 17.4mm
